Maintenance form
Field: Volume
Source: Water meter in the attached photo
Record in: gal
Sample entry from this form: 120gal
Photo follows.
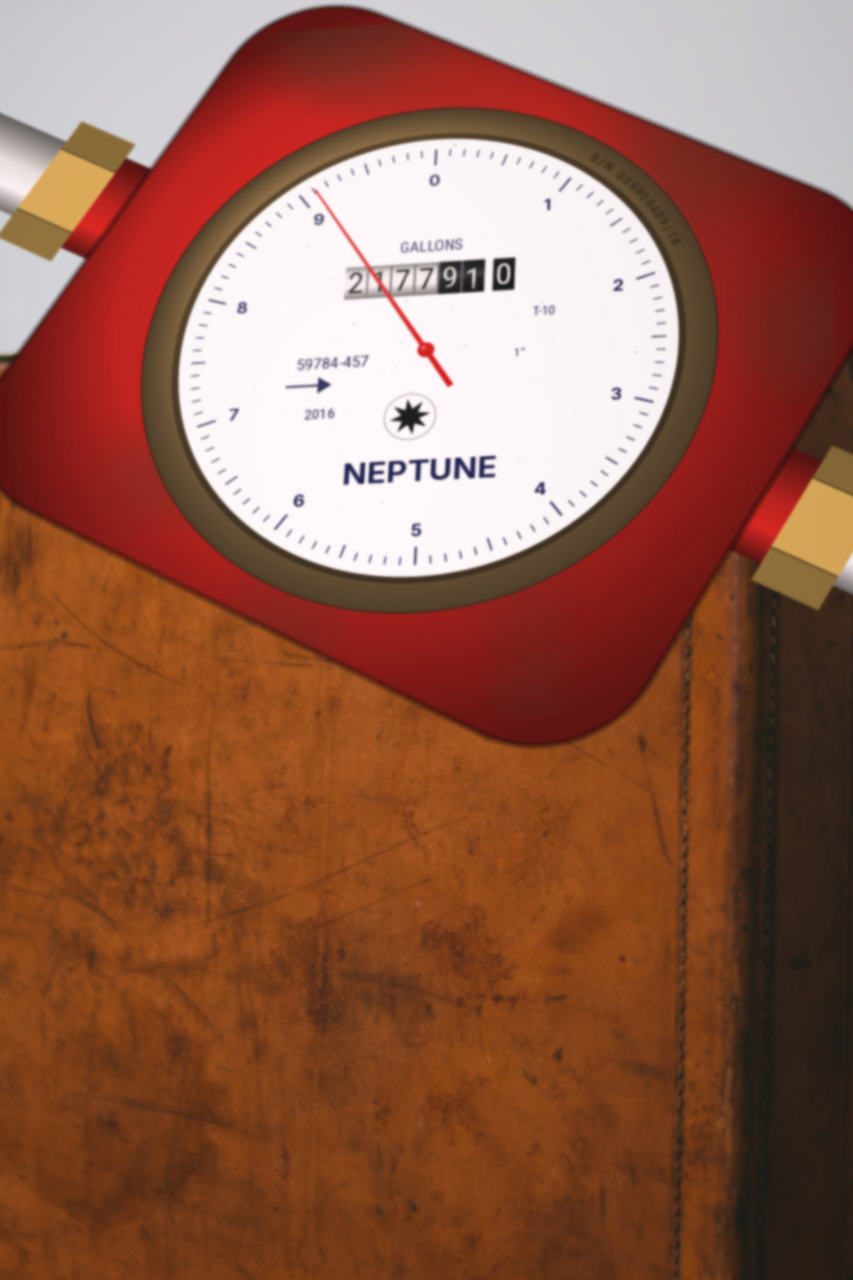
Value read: 2177909.1gal
